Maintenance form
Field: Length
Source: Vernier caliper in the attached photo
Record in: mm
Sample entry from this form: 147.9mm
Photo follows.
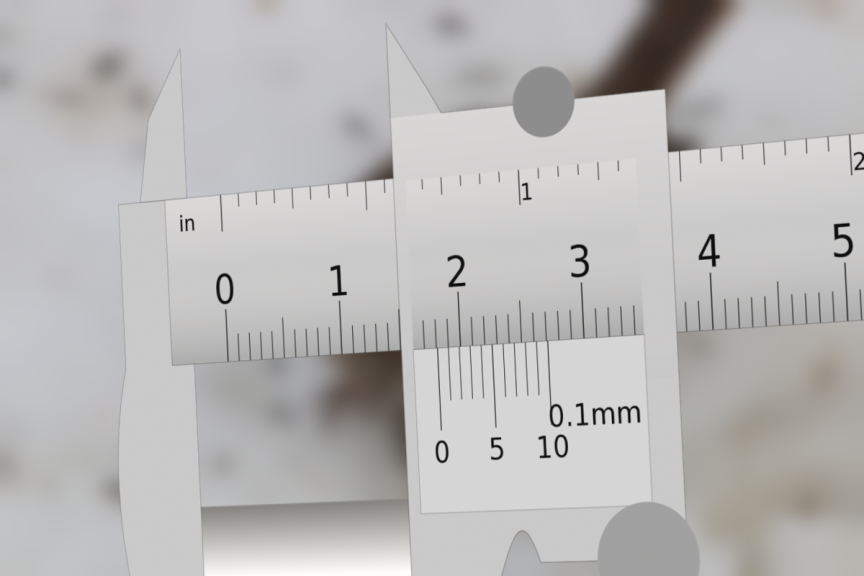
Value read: 18.1mm
